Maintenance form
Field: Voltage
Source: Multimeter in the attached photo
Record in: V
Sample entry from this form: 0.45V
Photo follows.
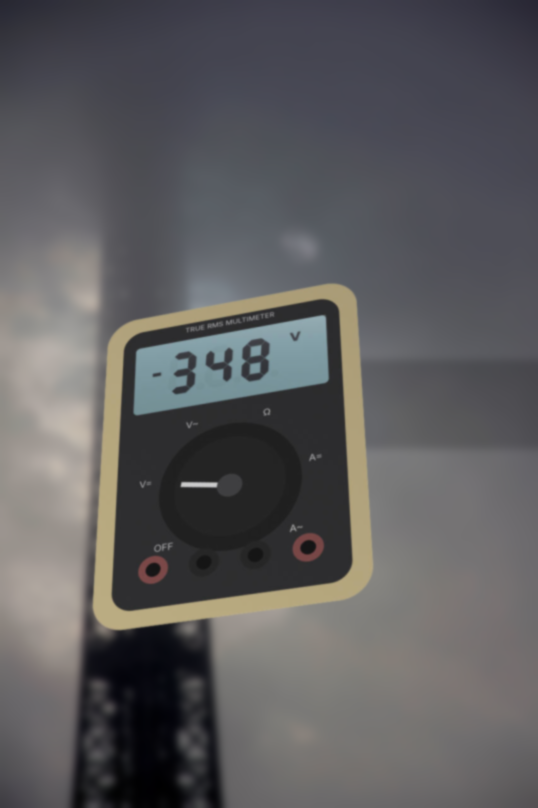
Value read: -348V
